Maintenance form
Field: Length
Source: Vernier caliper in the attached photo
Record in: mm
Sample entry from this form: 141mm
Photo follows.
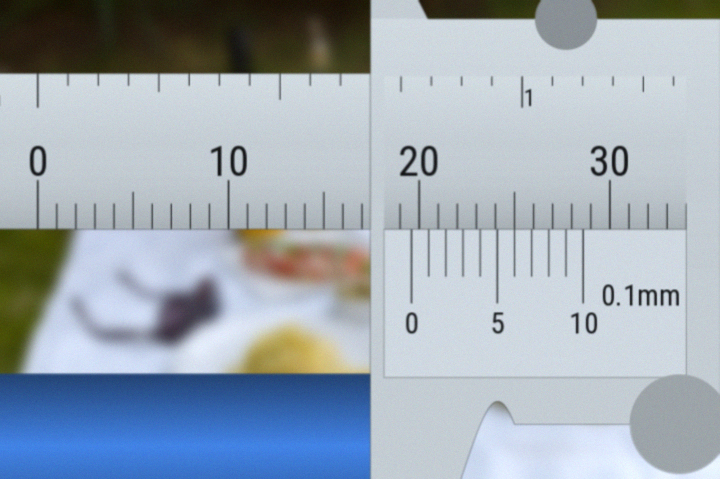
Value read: 19.6mm
